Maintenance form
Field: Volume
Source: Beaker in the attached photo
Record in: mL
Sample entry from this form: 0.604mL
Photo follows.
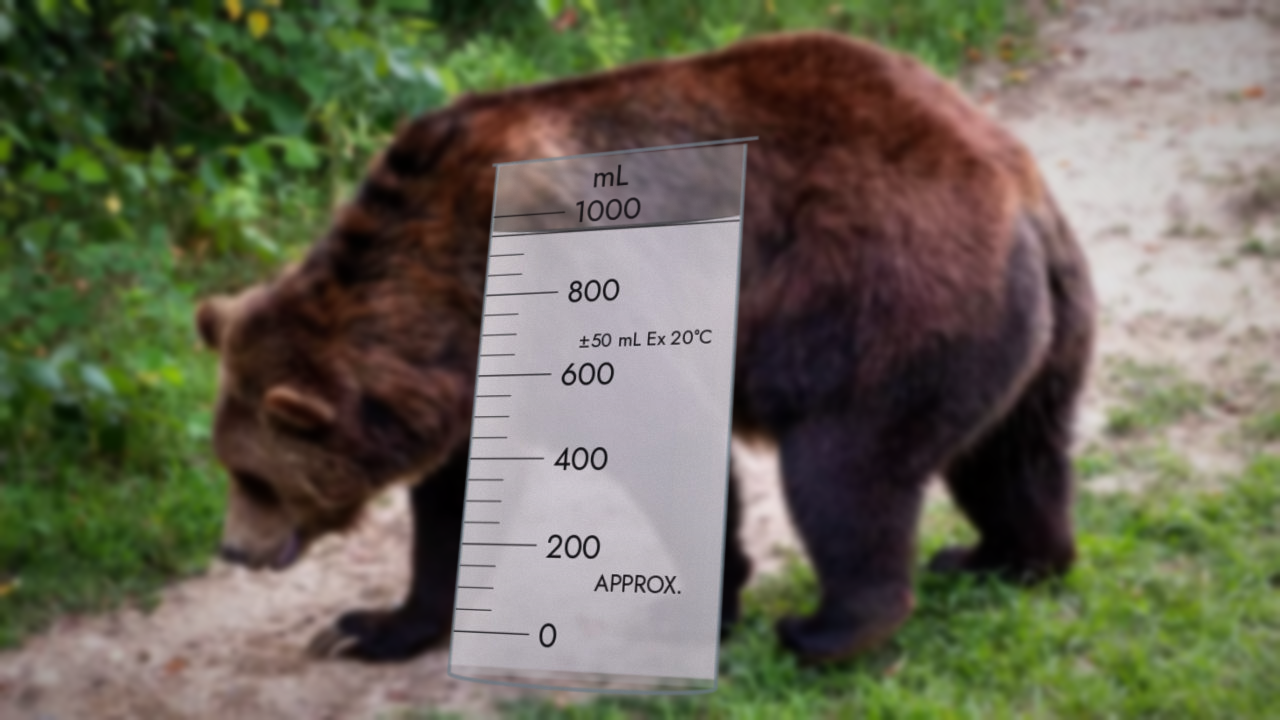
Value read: 950mL
